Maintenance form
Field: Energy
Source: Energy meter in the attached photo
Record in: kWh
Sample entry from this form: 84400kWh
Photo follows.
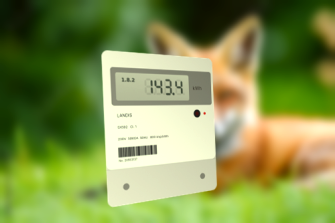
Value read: 143.4kWh
